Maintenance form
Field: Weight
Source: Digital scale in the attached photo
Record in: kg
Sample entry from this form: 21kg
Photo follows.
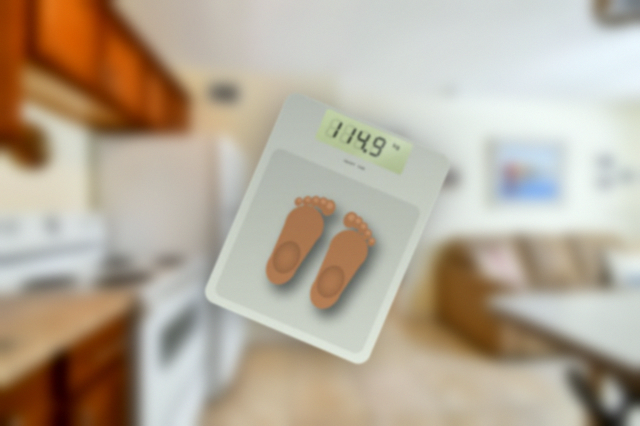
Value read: 114.9kg
